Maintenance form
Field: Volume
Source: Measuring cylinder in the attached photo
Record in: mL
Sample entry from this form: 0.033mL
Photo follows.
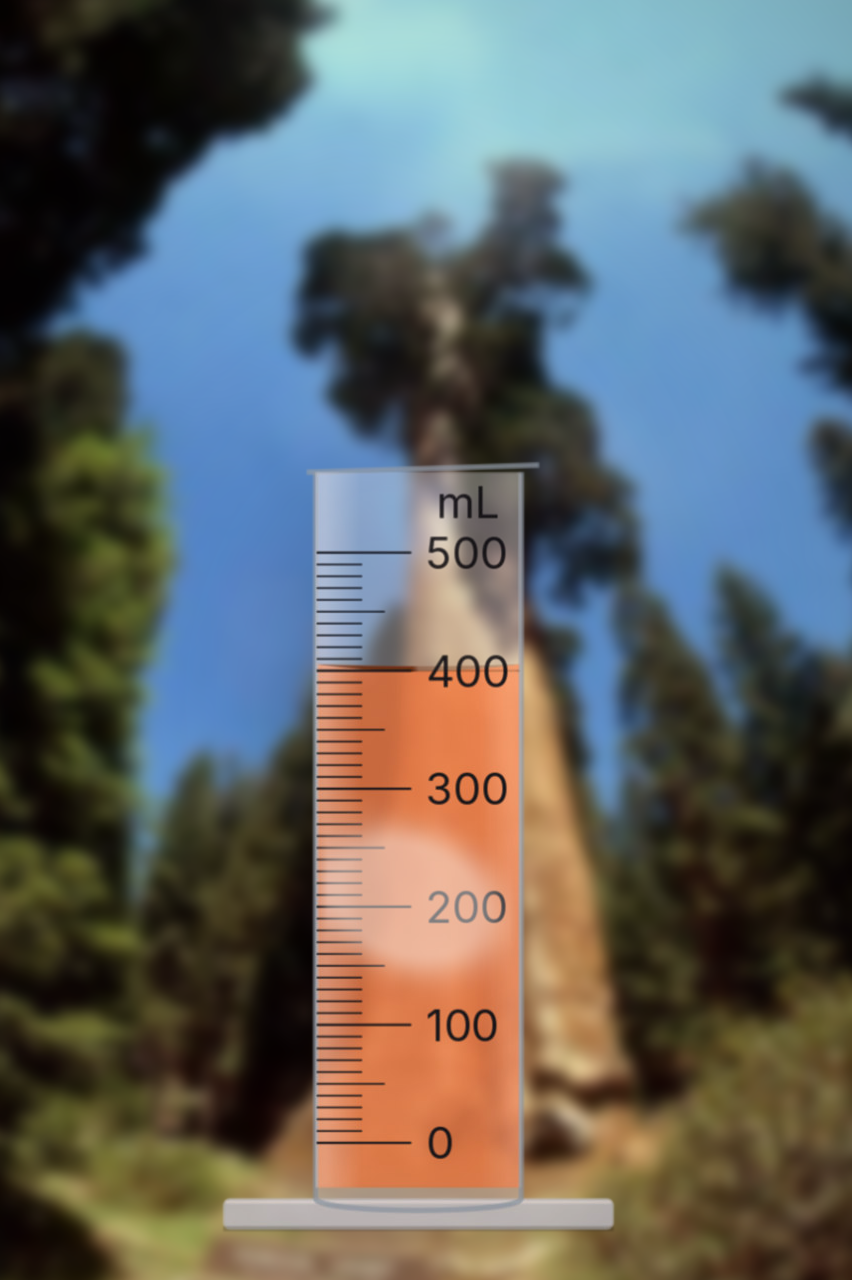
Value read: 400mL
